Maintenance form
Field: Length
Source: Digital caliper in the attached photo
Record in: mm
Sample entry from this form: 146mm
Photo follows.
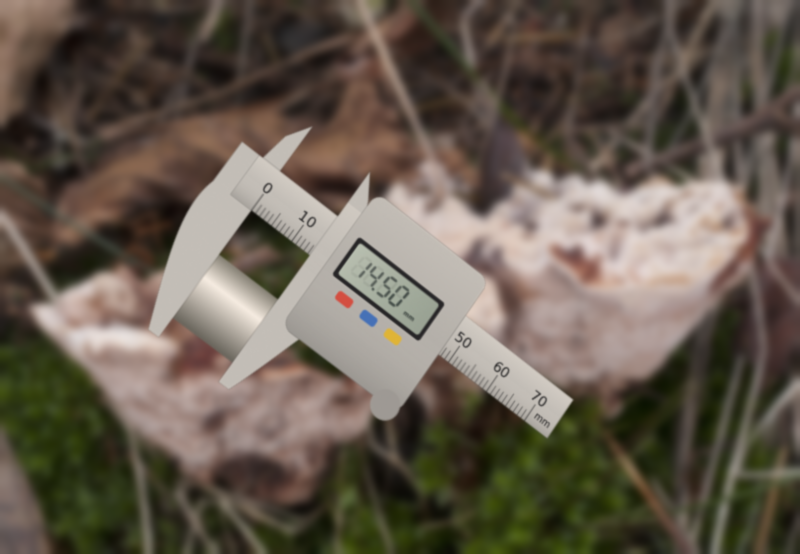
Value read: 14.50mm
